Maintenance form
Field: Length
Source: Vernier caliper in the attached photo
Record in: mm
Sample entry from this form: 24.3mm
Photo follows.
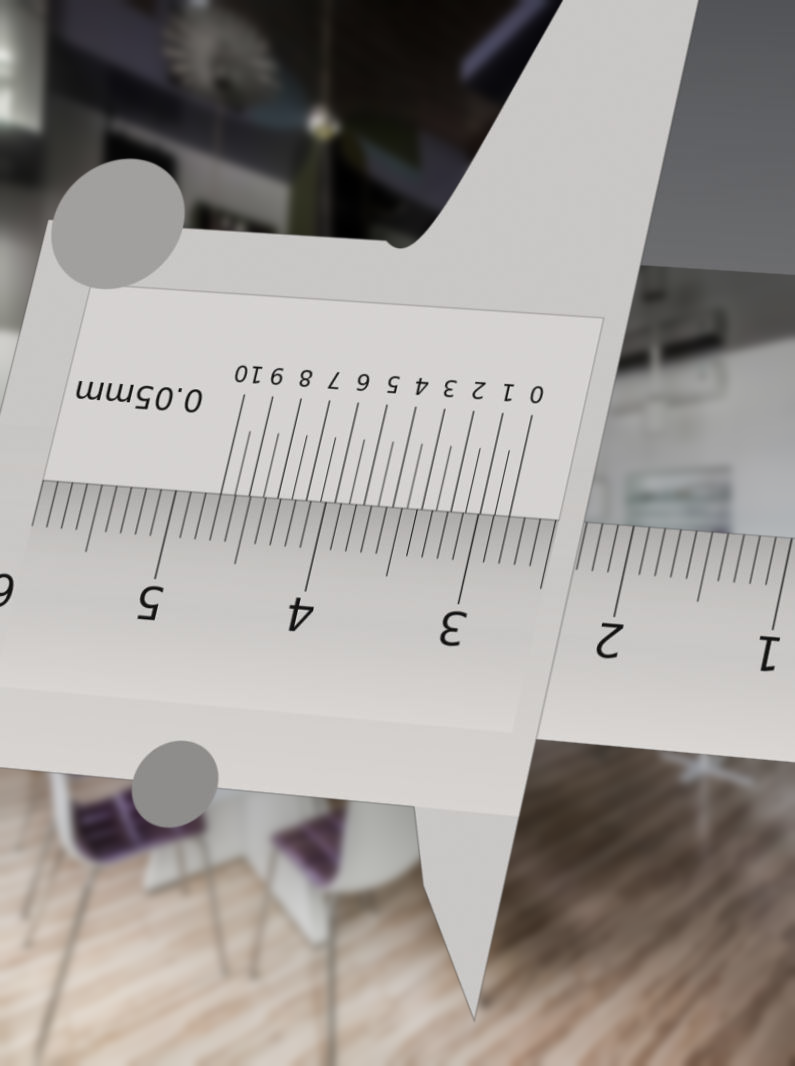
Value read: 28.0mm
